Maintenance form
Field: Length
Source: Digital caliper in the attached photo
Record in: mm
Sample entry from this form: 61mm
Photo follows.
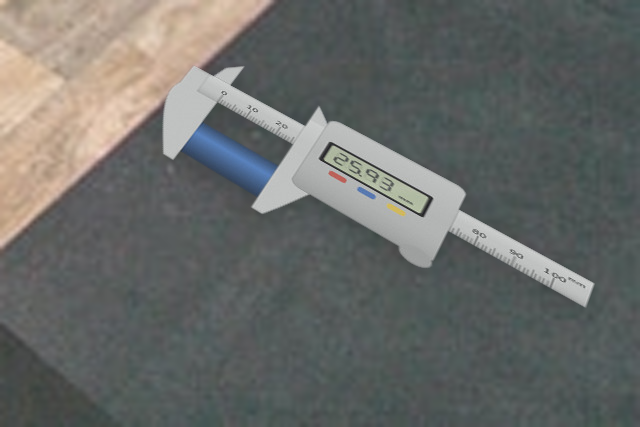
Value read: 25.93mm
